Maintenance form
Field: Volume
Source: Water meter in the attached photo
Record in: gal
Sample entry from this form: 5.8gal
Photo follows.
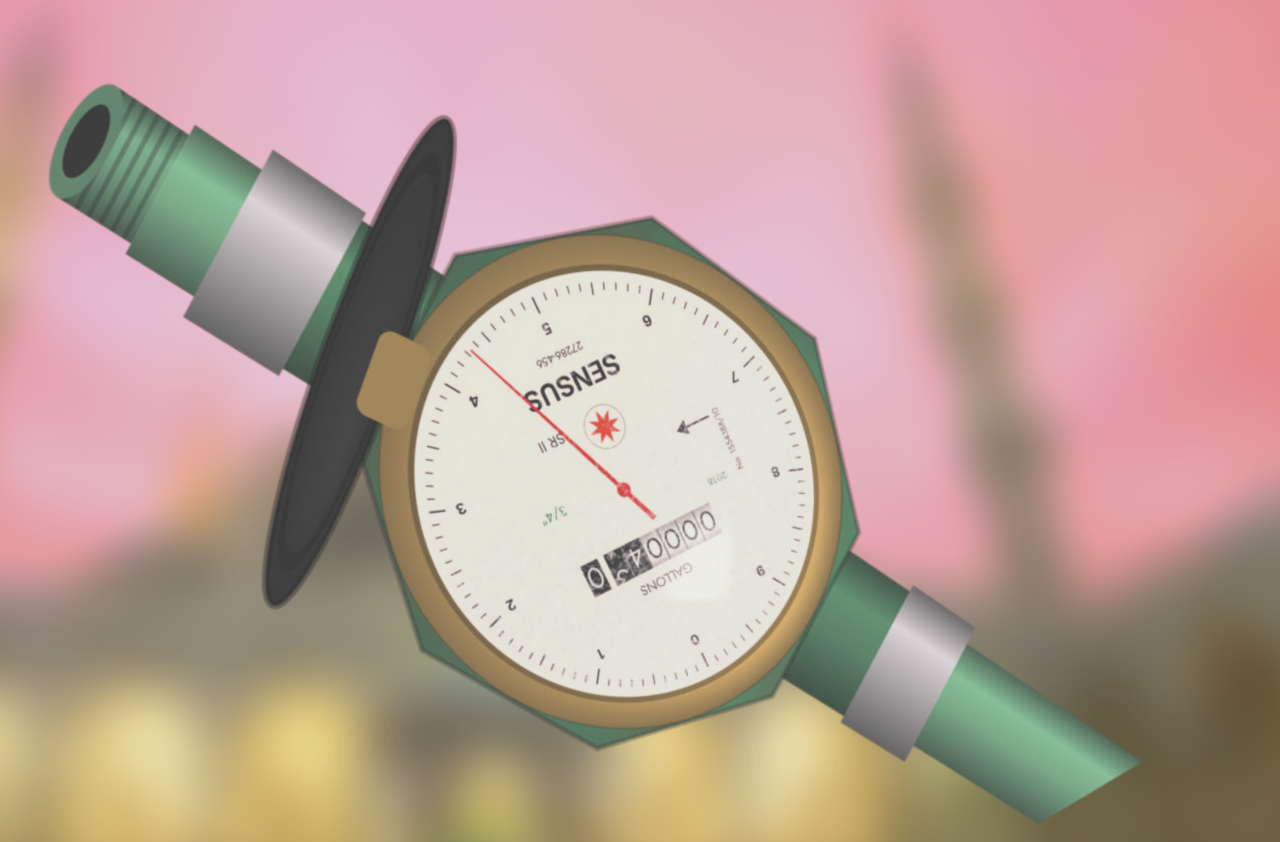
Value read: 434.3gal
